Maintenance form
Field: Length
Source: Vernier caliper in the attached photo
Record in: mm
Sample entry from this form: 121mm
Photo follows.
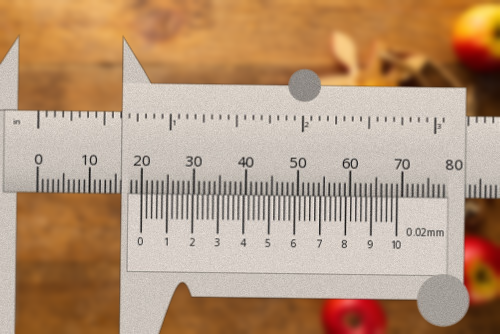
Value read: 20.0mm
